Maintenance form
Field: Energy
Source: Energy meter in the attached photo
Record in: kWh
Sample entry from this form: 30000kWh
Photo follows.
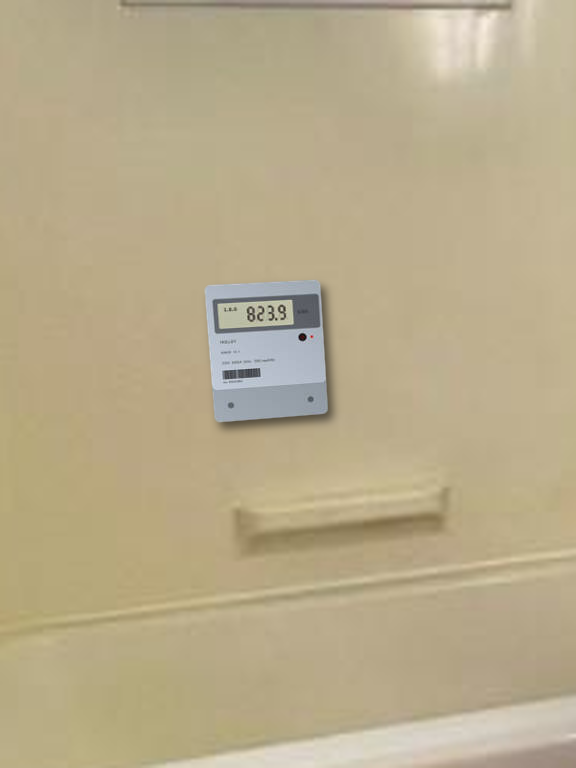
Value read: 823.9kWh
